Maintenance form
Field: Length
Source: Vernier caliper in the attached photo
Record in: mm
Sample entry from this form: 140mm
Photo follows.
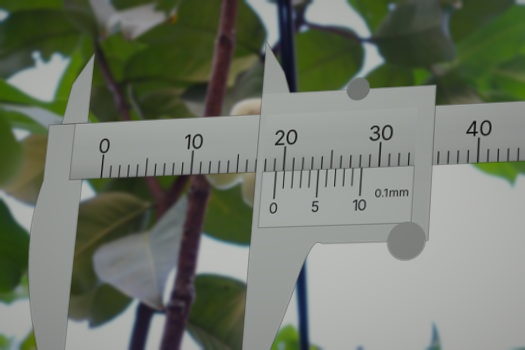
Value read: 19.2mm
